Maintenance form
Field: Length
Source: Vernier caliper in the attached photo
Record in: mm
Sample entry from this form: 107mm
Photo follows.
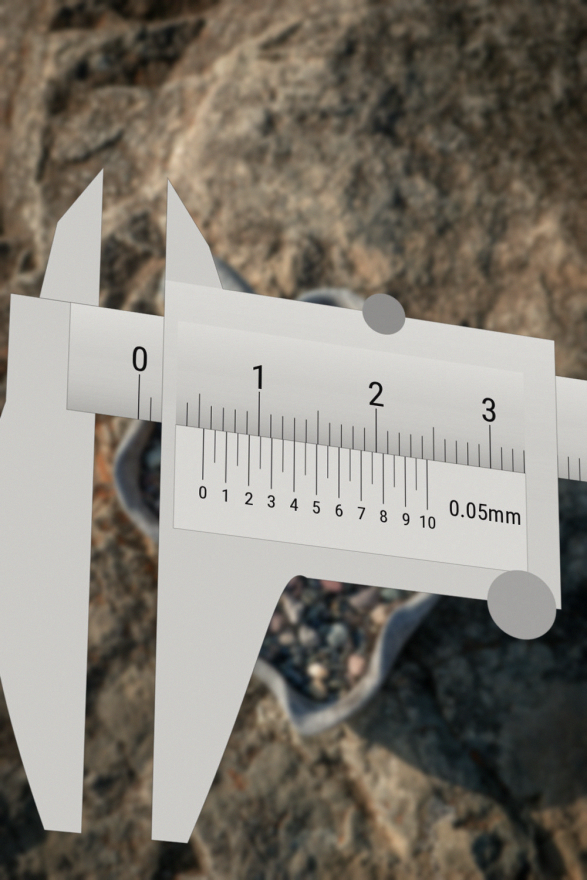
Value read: 5.4mm
